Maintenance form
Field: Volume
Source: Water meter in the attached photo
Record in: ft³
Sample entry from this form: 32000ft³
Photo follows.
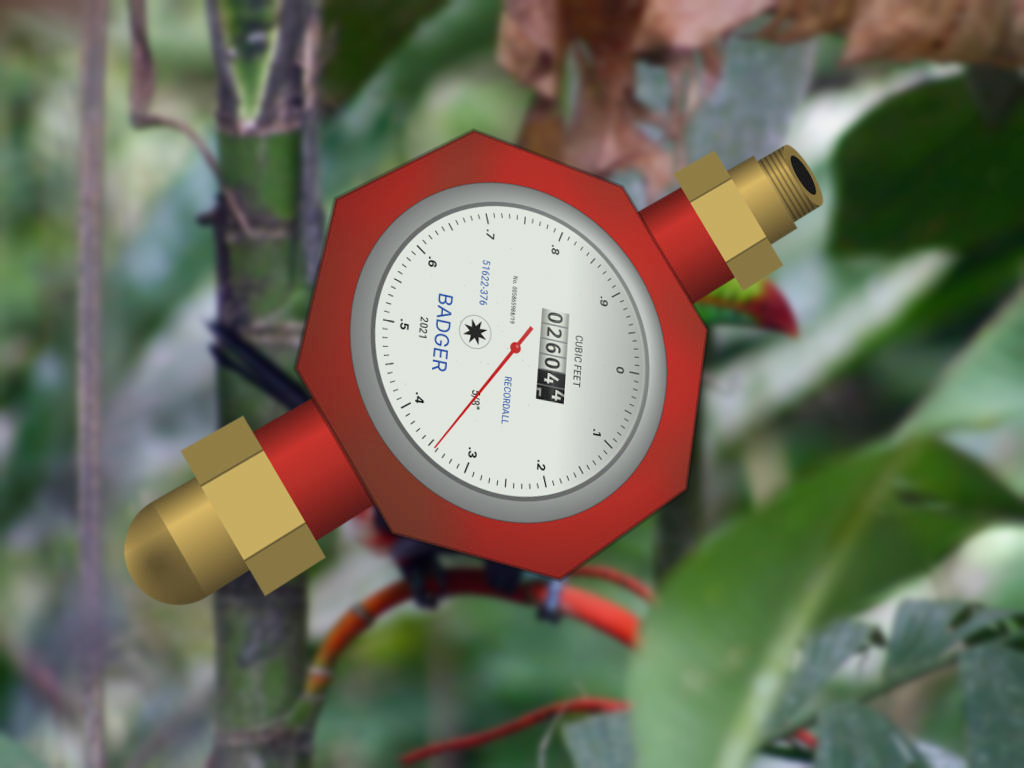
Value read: 26044.34ft³
